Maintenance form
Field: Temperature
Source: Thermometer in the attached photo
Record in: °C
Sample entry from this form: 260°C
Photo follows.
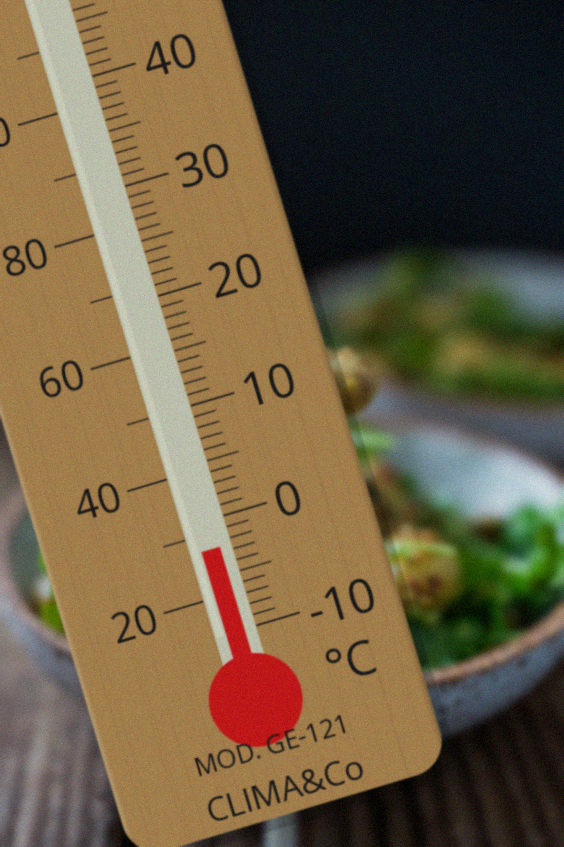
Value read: -2.5°C
